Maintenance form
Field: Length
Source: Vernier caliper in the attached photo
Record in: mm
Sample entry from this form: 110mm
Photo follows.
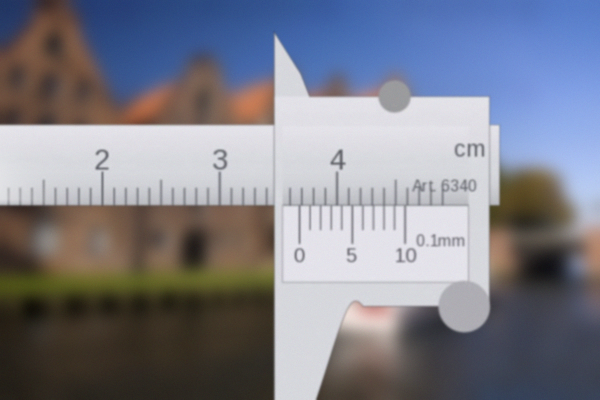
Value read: 36.8mm
